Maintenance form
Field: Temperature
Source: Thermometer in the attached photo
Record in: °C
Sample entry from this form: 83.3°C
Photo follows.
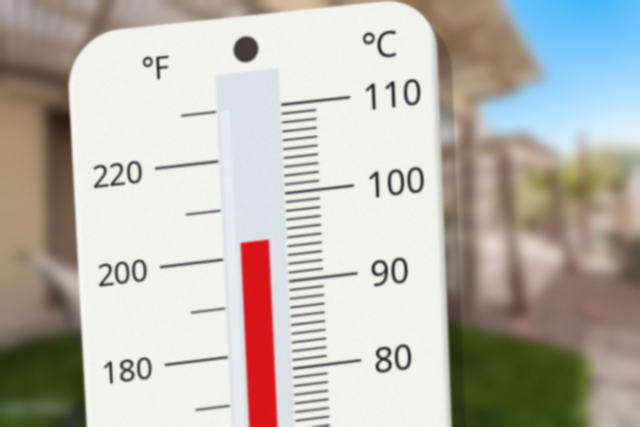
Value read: 95°C
